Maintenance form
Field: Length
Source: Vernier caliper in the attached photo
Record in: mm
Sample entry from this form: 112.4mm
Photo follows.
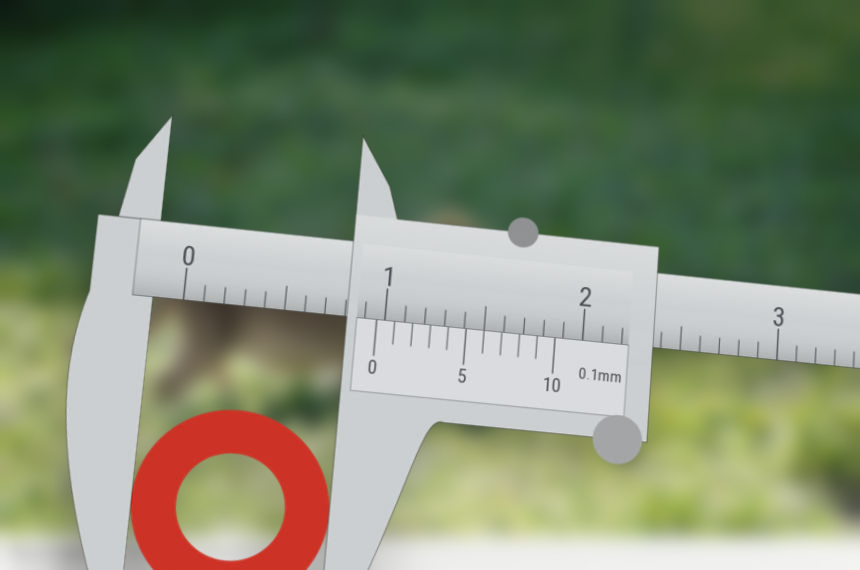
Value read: 9.6mm
